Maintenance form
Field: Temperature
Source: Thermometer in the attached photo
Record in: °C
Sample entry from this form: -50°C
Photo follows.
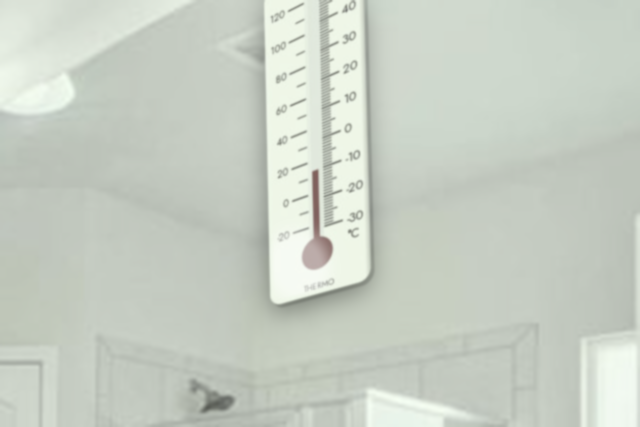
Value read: -10°C
